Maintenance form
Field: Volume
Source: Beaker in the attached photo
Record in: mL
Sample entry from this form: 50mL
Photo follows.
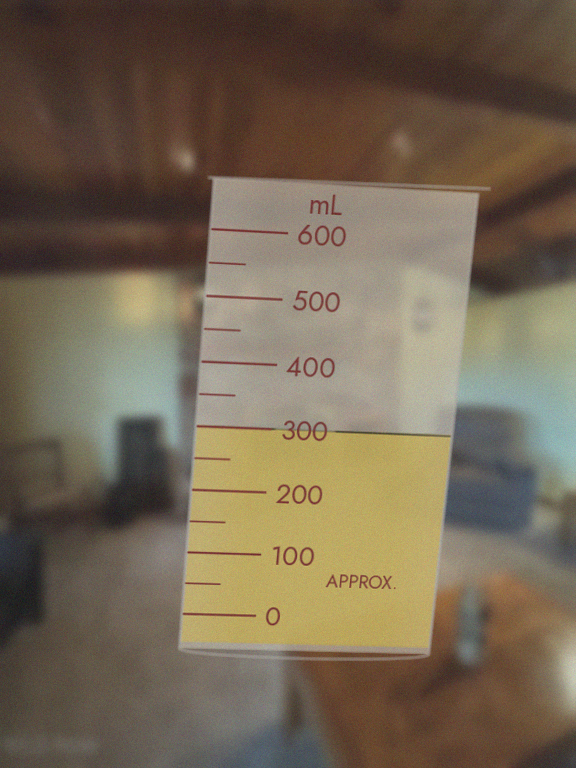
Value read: 300mL
